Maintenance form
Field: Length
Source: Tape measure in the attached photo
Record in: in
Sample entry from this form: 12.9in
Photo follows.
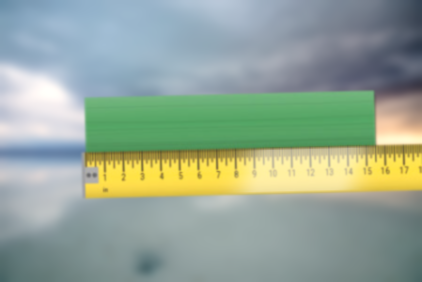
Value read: 15.5in
